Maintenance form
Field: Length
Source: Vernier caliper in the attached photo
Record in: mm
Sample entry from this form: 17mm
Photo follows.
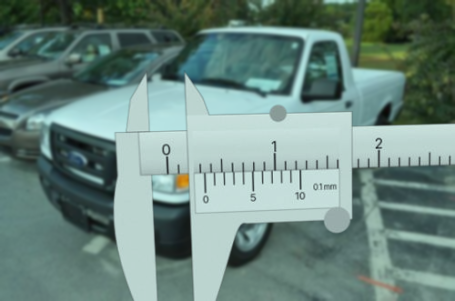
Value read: 3.4mm
